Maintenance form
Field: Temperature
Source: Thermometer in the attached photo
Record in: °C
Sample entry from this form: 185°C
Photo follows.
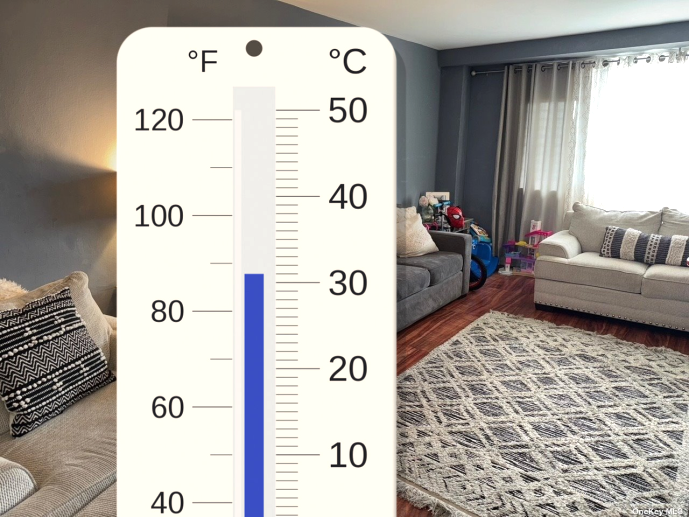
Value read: 31°C
